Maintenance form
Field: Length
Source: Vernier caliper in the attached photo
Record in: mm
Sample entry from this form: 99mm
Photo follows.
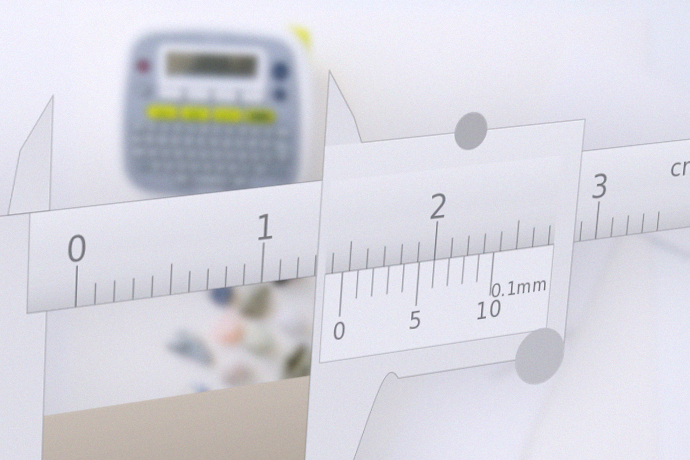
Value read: 14.6mm
